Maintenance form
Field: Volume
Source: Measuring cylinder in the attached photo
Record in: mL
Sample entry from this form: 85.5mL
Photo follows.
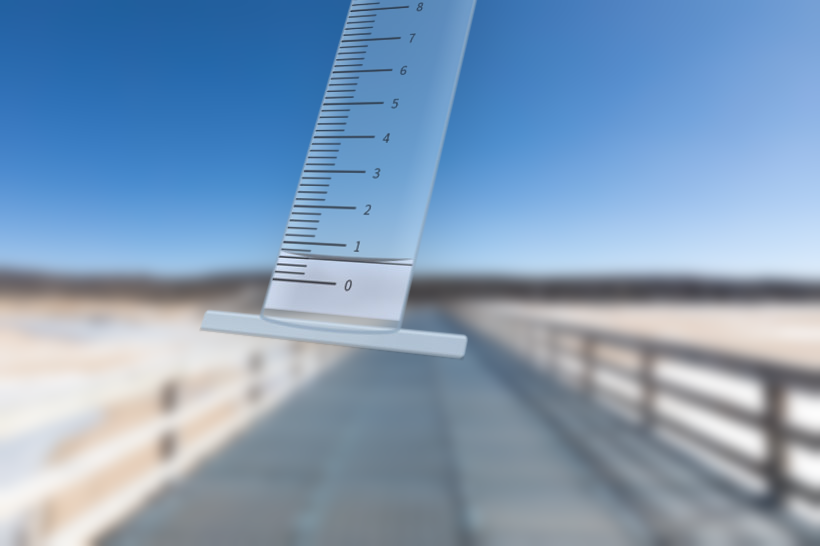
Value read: 0.6mL
